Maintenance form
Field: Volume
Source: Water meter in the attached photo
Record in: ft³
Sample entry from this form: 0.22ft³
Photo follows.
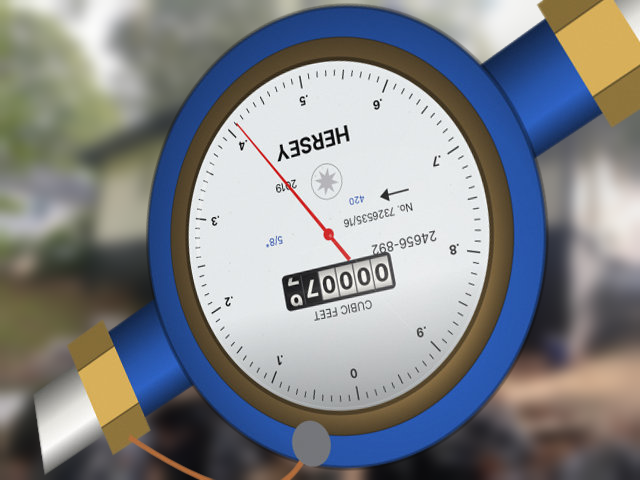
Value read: 76.41ft³
